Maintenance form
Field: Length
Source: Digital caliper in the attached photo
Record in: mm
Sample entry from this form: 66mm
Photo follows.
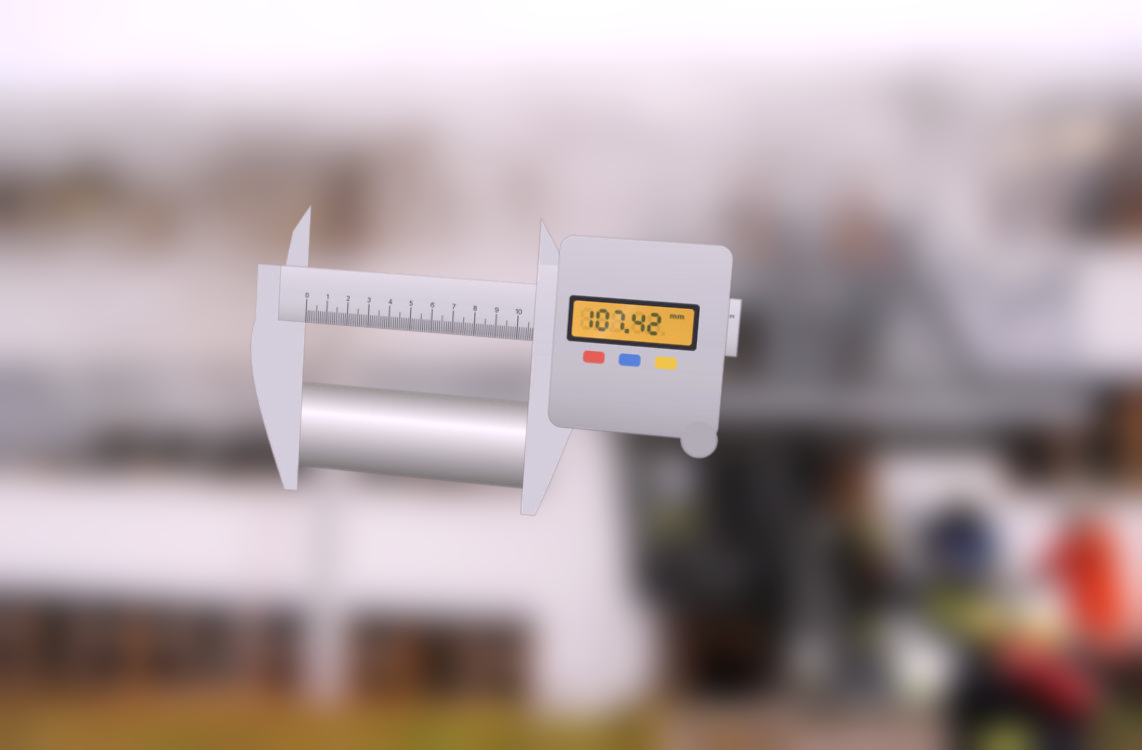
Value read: 107.42mm
